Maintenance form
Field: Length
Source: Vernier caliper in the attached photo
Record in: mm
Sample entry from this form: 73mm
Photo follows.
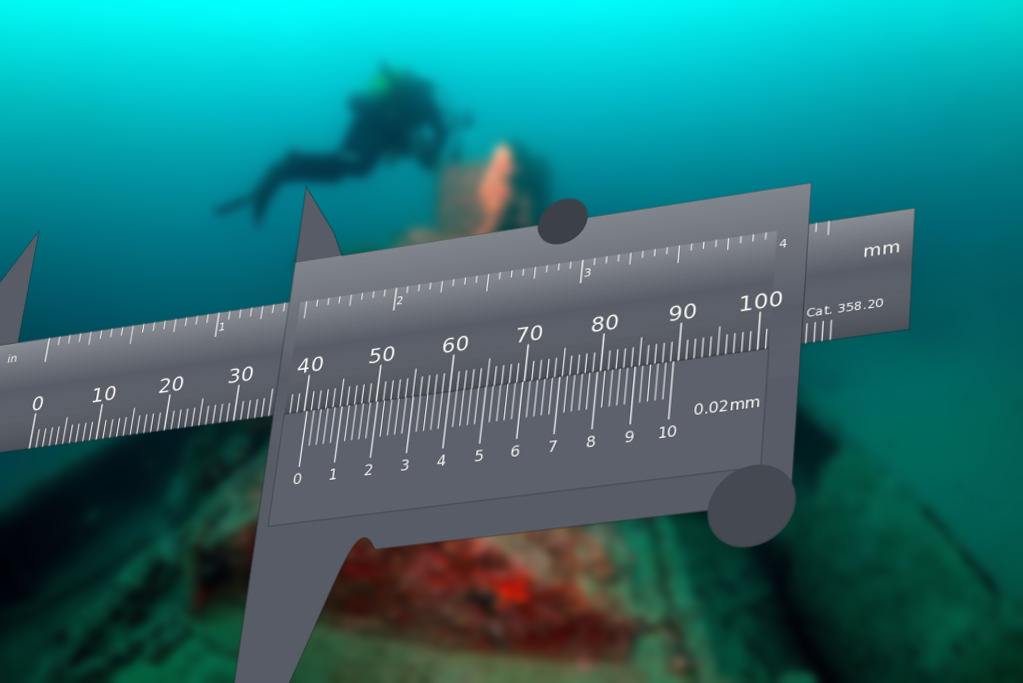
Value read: 40.4mm
